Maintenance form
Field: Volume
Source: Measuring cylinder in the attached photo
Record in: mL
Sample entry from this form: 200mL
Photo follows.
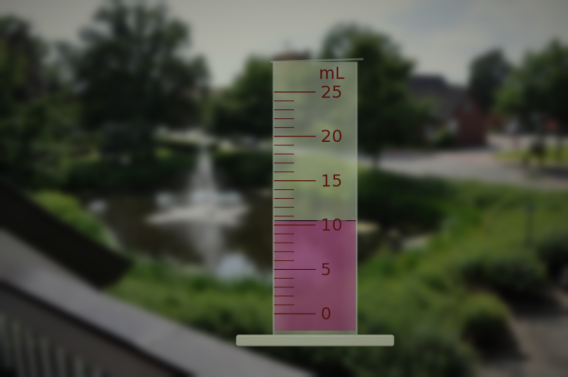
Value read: 10.5mL
